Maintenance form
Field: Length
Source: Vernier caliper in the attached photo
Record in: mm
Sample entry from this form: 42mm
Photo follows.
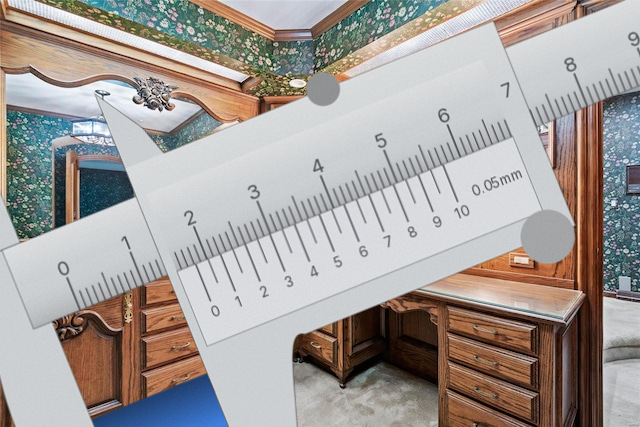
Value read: 18.2mm
